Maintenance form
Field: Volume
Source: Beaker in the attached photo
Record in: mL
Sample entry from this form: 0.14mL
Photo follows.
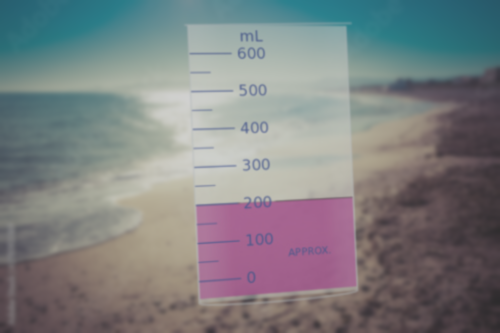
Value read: 200mL
